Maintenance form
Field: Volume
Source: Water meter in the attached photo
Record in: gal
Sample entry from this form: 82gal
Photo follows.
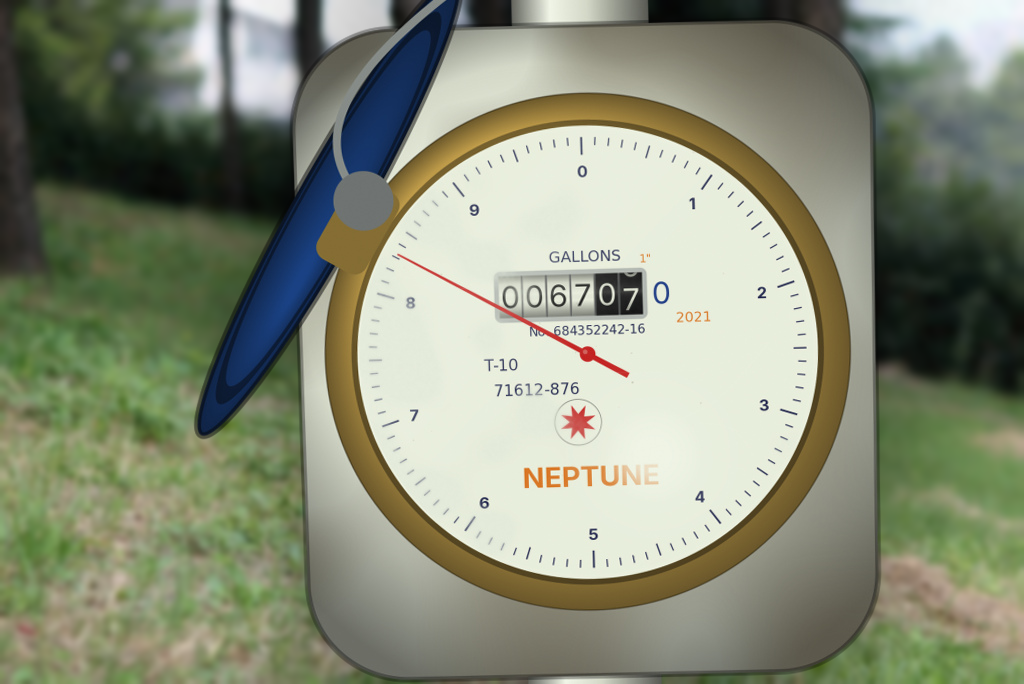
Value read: 67068.3gal
